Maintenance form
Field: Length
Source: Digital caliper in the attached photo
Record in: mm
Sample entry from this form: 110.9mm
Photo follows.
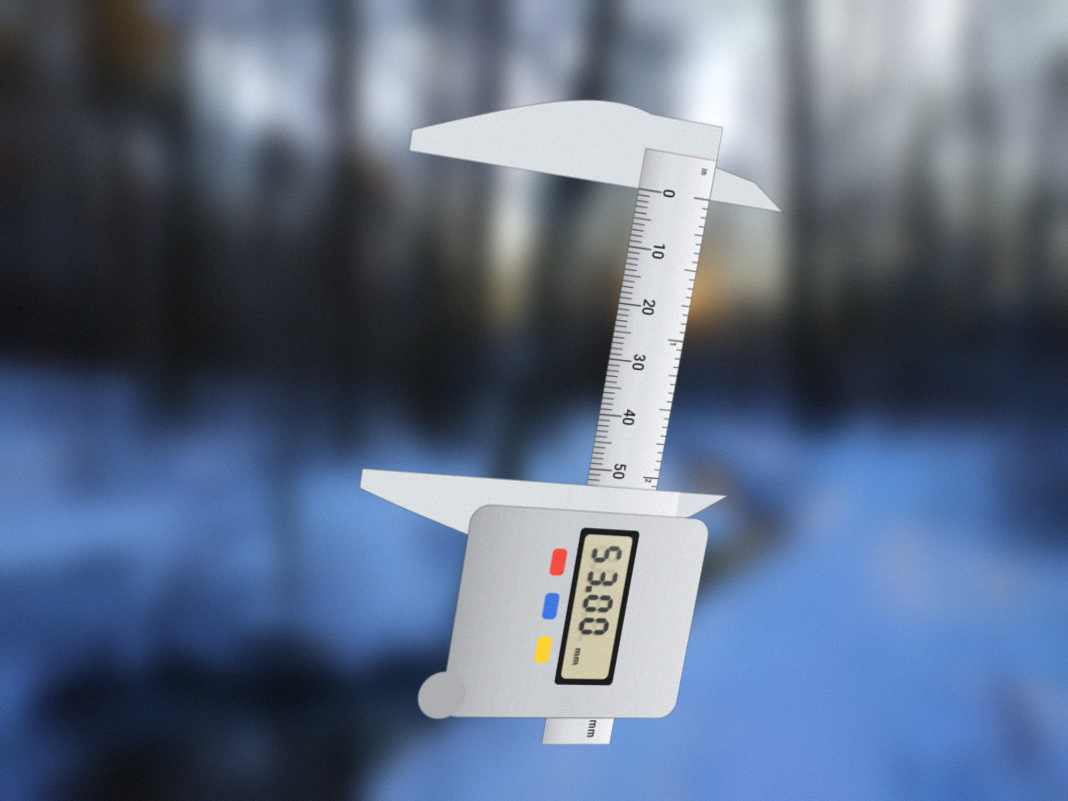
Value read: 53.00mm
